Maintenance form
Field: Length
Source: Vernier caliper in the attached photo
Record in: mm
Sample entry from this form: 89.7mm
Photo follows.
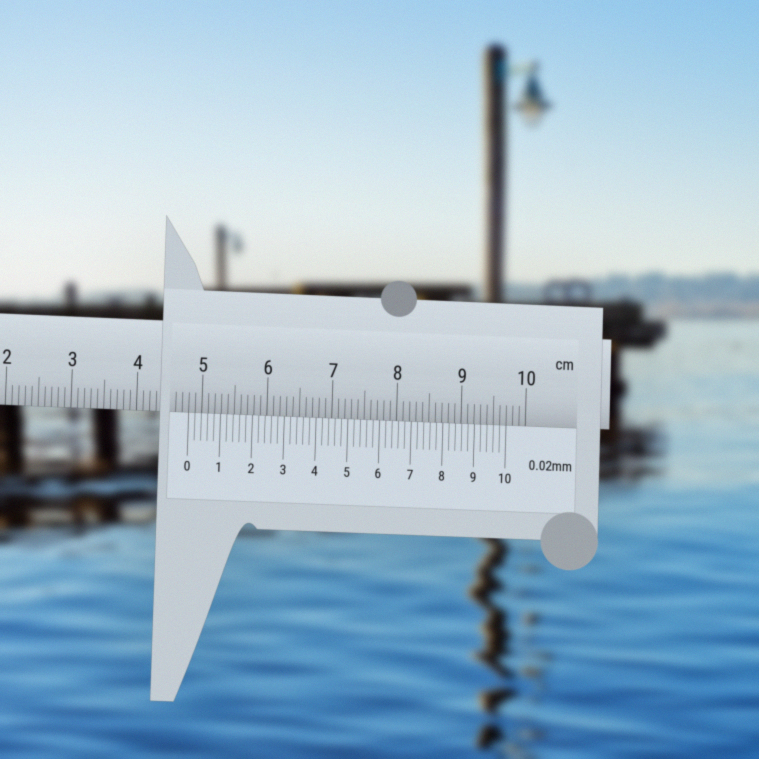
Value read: 48.0mm
